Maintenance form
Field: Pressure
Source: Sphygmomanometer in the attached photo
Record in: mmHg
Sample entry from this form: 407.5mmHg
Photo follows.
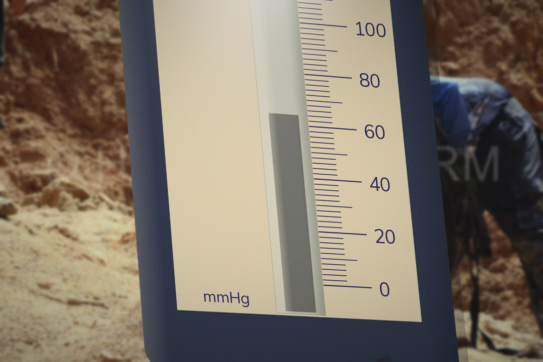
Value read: 64mmHg
